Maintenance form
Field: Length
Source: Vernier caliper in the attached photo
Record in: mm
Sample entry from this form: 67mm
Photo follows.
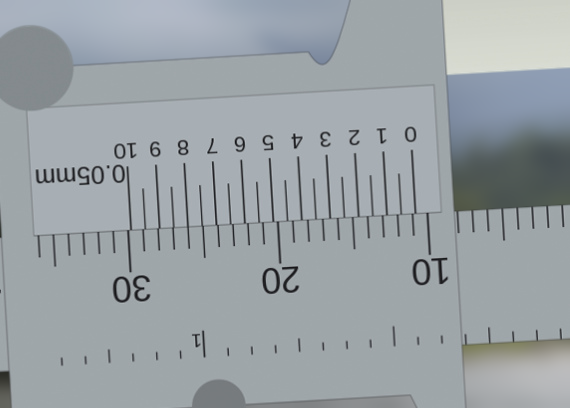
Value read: 10.8mm
